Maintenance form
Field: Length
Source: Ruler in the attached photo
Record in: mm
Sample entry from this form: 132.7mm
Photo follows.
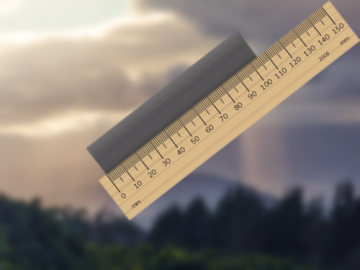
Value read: 105mm
